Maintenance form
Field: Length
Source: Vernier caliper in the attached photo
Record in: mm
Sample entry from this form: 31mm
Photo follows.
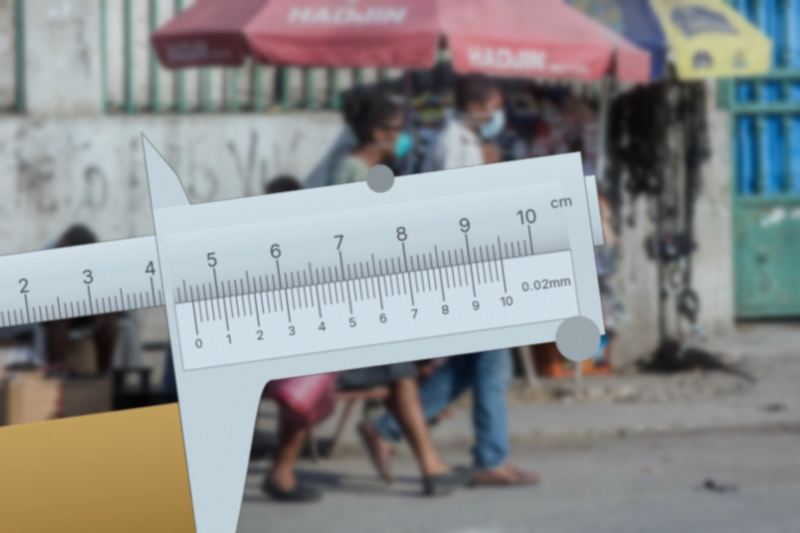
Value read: 46.0mm
